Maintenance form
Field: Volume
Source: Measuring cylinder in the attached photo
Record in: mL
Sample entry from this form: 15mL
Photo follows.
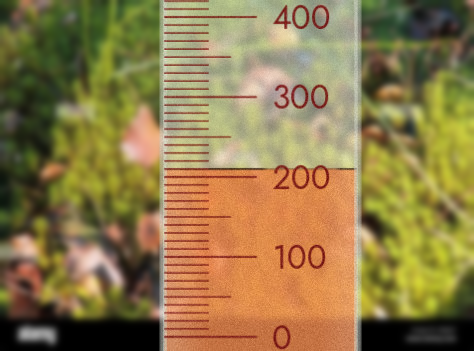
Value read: 210mL
